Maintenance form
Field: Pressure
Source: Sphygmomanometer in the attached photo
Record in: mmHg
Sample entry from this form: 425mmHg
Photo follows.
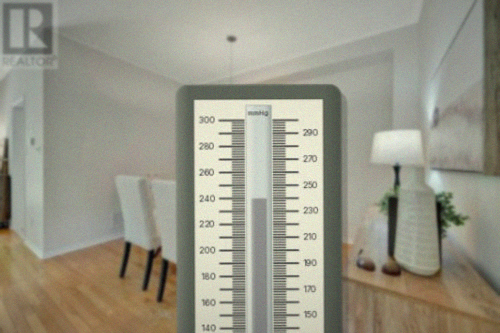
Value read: 240mmHg
